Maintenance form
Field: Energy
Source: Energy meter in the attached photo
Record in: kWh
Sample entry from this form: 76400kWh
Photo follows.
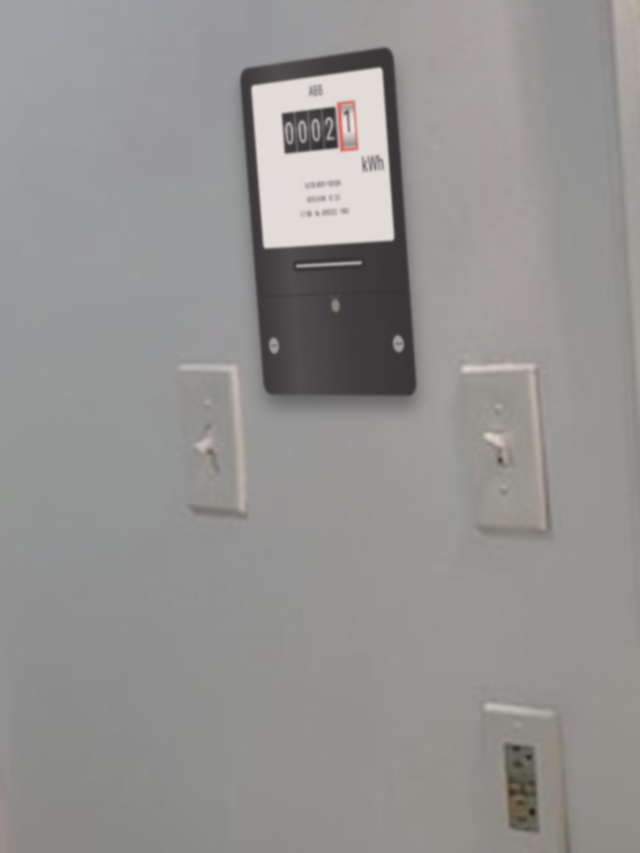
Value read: 2.1kWh
